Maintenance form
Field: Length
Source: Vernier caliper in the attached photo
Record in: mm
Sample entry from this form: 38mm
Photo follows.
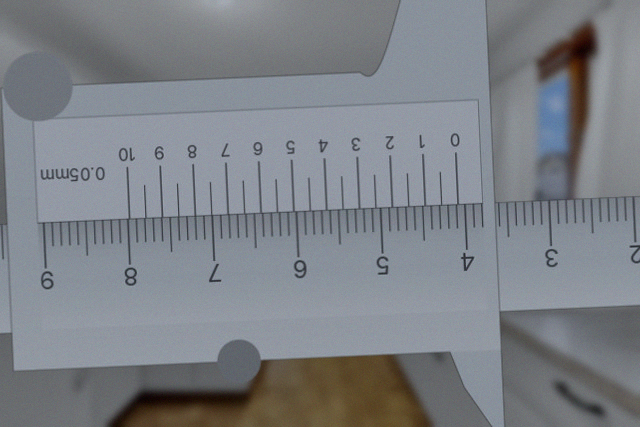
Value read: 40.8mm
